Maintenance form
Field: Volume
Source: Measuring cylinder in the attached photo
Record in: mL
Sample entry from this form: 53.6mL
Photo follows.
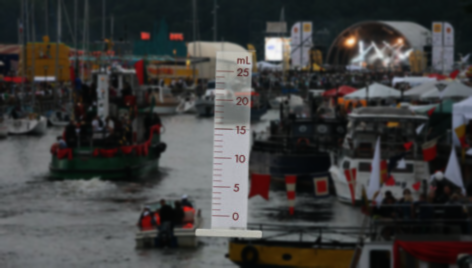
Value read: 15mL
